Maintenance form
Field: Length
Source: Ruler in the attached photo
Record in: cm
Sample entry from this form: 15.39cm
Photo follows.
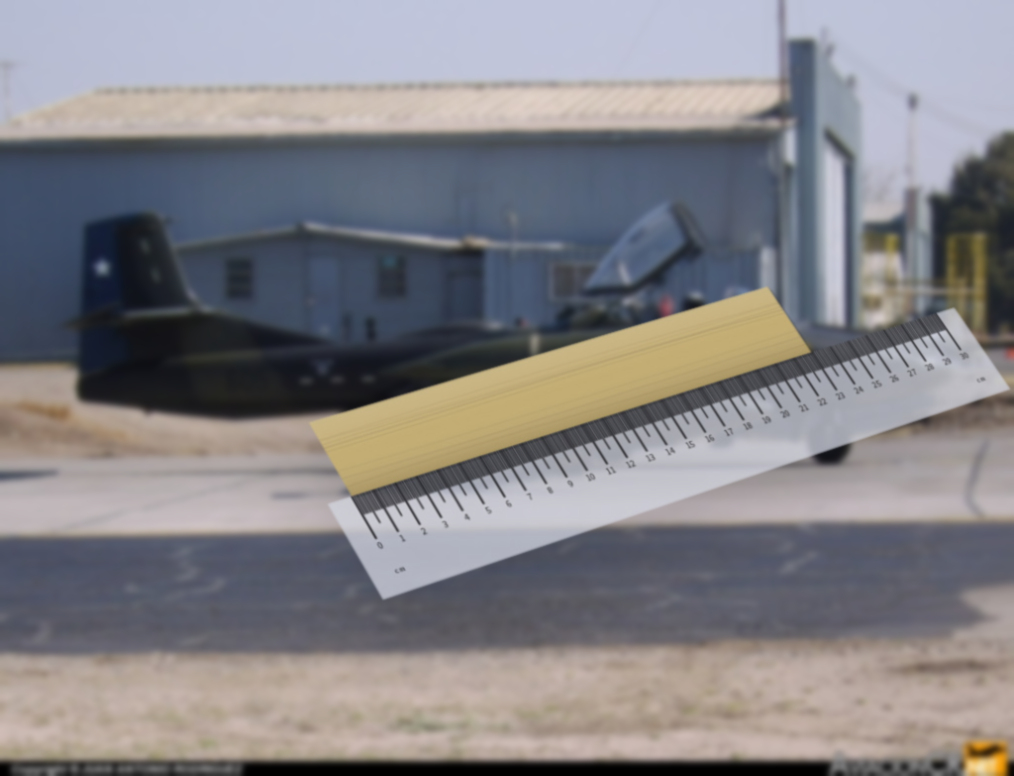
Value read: 23cm
